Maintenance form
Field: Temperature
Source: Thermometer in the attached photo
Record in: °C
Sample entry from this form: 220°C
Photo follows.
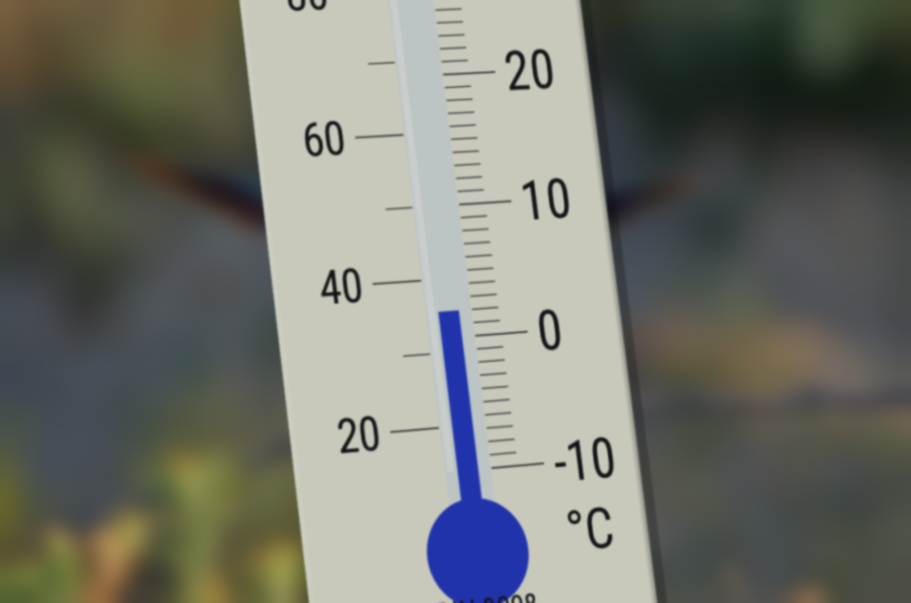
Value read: 2°C
